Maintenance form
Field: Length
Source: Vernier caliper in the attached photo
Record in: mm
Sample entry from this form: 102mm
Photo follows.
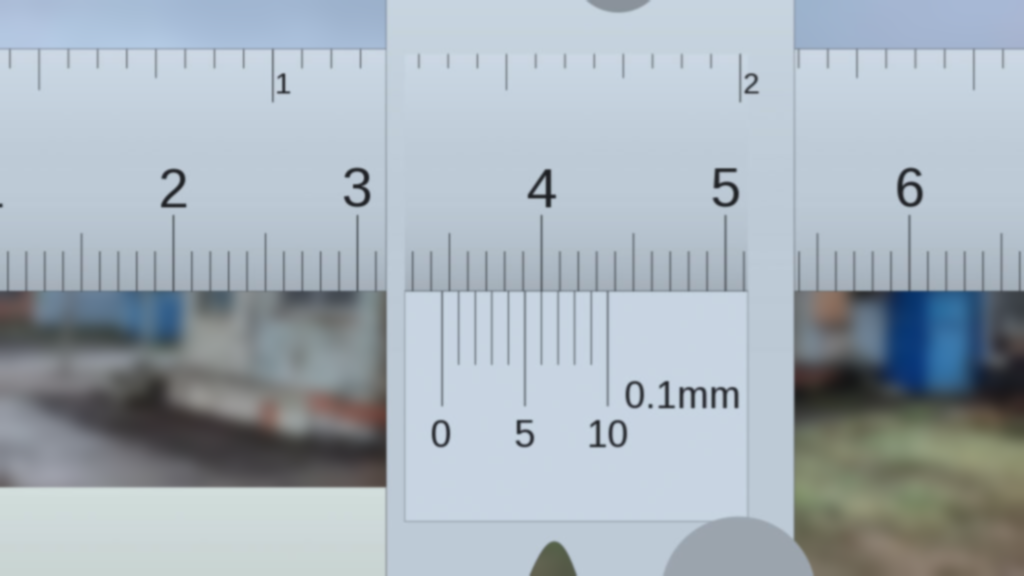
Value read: 34.6mm
